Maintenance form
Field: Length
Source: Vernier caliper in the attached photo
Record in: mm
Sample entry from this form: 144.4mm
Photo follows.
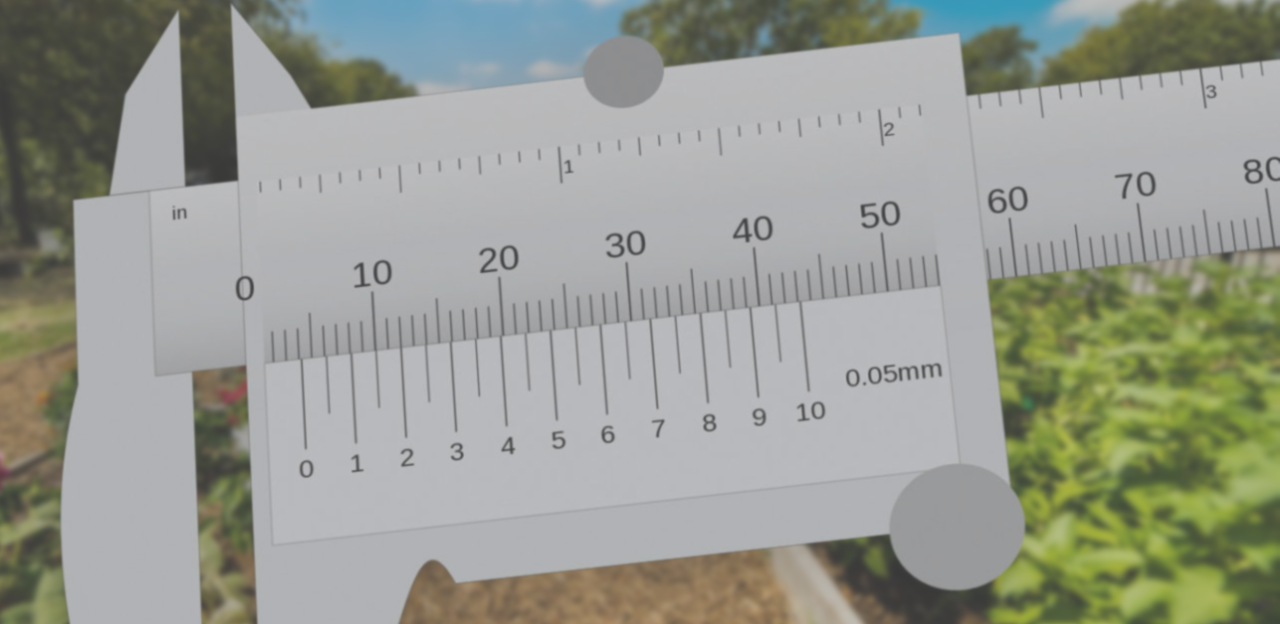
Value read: 4.2mm
